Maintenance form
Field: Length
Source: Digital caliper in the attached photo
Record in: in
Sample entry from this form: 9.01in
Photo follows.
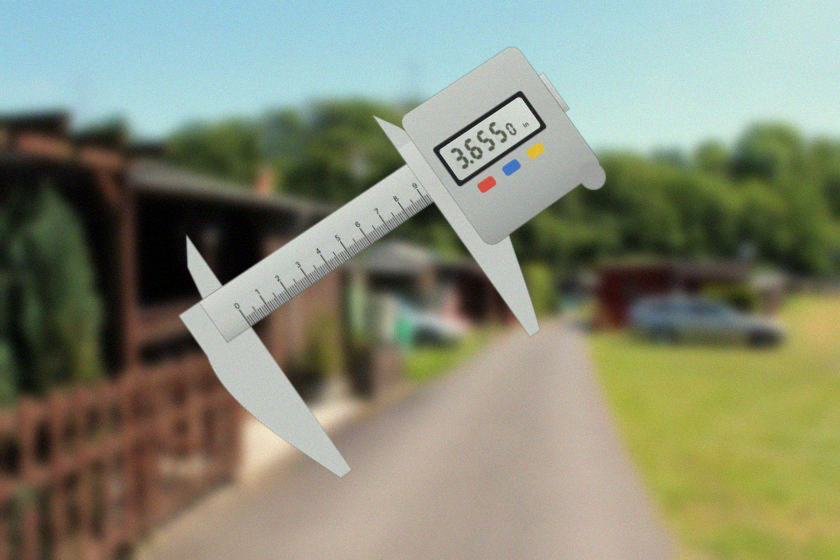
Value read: 3.6550in
